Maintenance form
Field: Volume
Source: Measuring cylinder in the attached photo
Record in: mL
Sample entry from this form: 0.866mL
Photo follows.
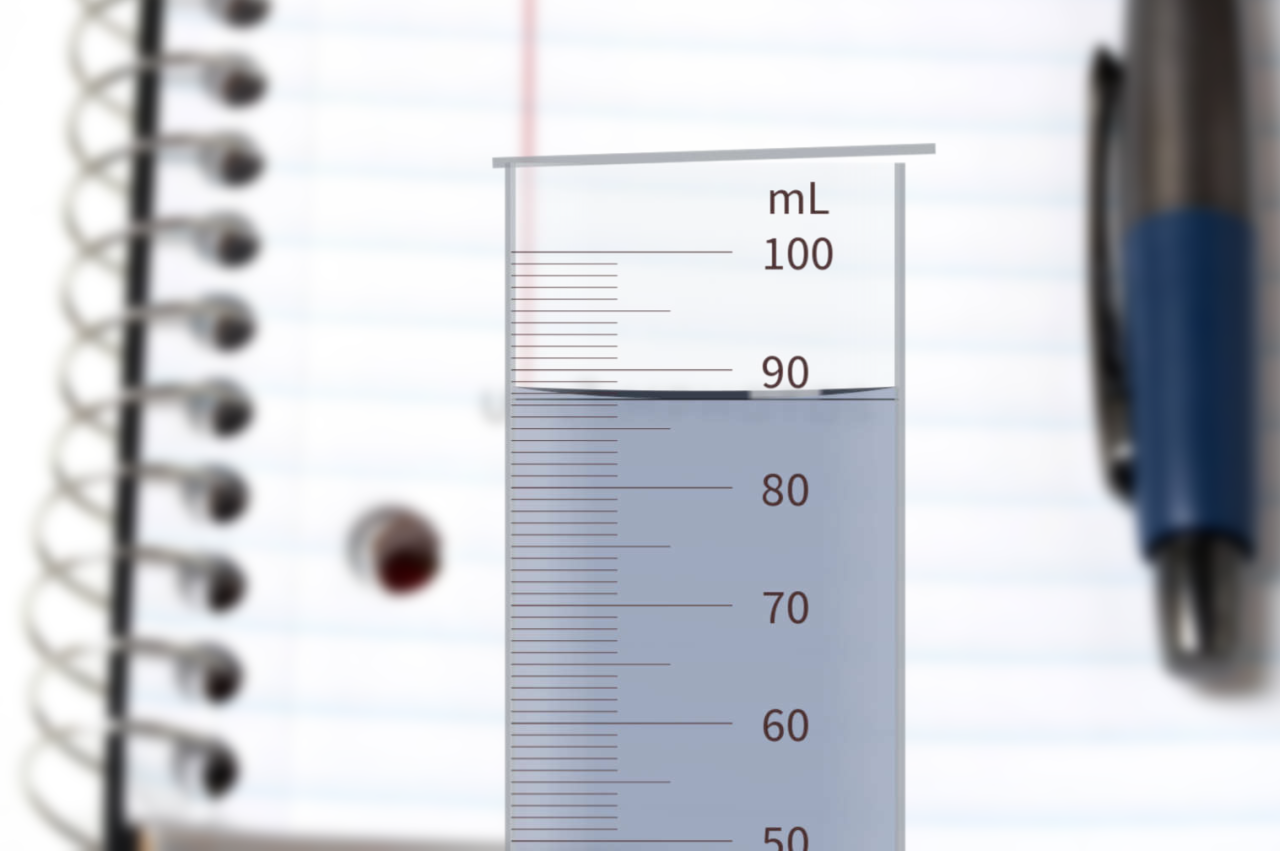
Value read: 87.5mL
